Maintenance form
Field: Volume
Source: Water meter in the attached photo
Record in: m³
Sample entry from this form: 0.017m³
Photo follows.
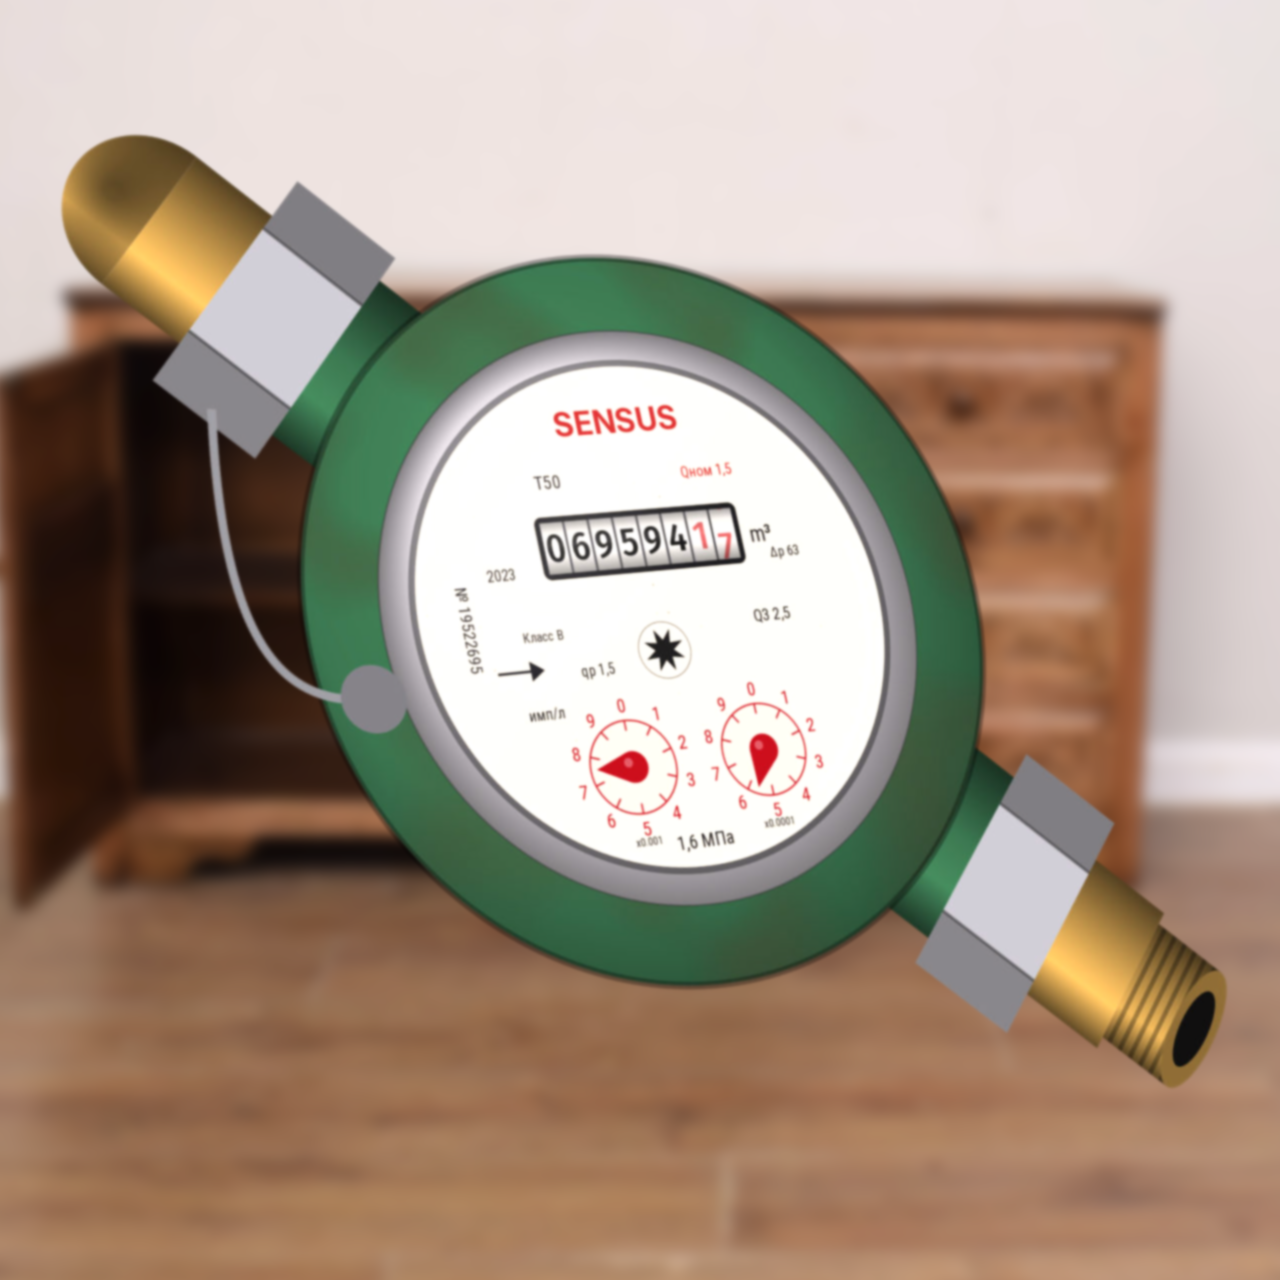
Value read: 69594.1675m³
